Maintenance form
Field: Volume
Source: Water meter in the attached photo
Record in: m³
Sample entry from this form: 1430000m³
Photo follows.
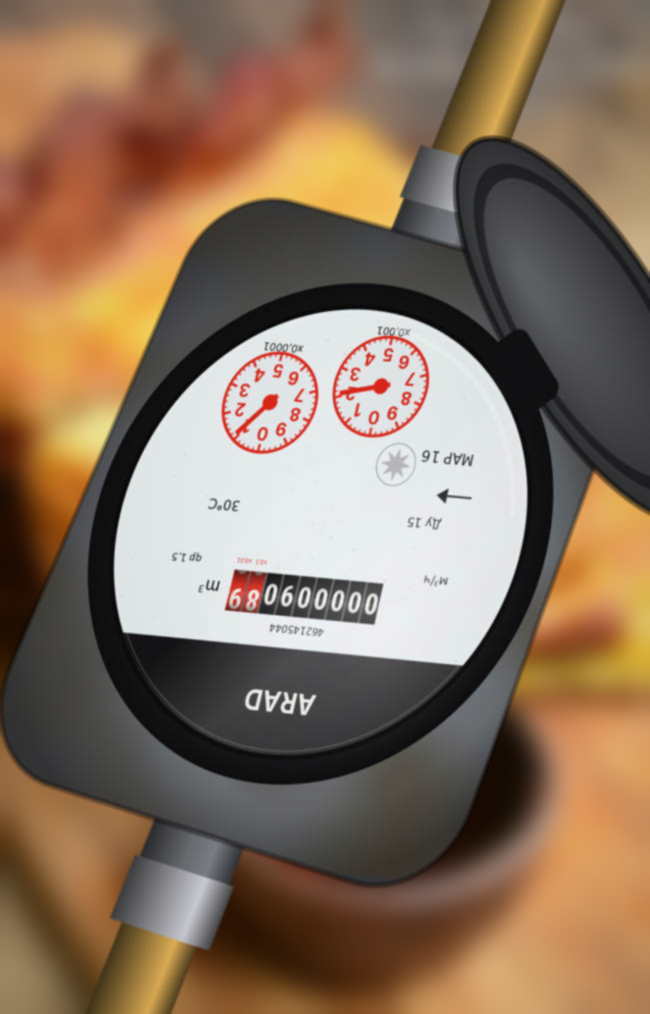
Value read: 90.8921m³
